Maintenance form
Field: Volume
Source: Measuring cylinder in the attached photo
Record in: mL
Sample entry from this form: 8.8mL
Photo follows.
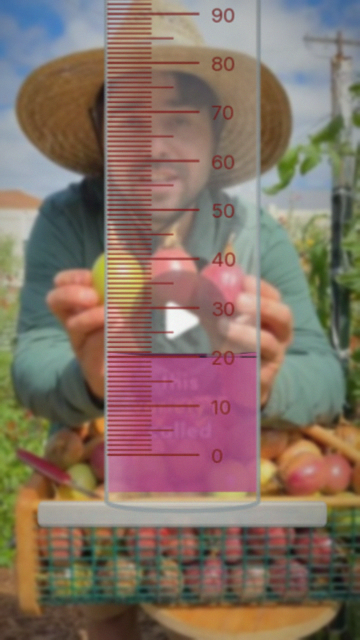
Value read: 20mL
